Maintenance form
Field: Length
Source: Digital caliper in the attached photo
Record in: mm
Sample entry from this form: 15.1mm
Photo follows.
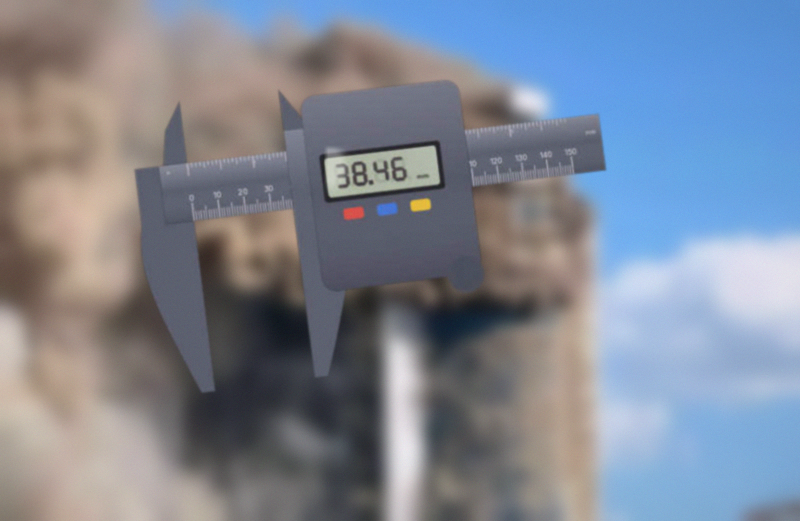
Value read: 38.46mm
